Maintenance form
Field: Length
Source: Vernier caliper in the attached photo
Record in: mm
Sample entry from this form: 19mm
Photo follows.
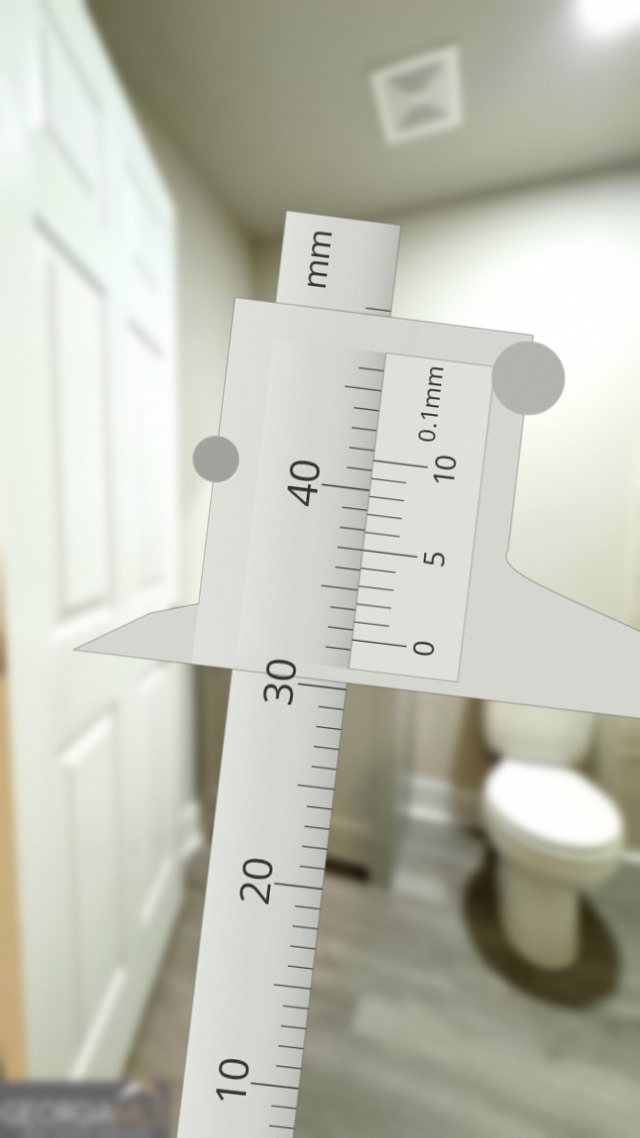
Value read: 32.5mm
